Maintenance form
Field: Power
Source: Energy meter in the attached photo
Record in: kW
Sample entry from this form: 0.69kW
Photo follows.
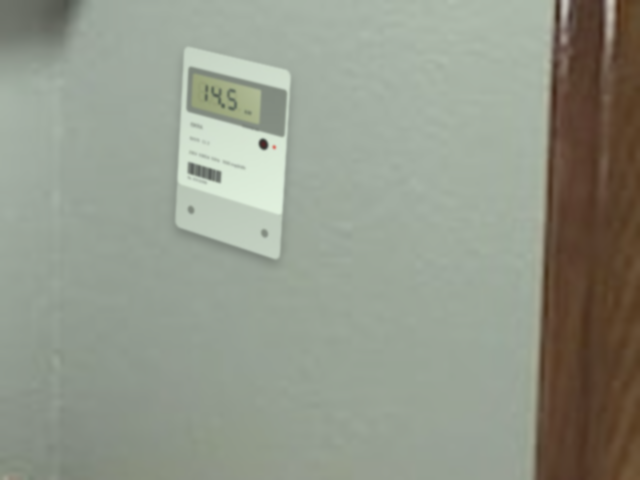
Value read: 14.5kW
